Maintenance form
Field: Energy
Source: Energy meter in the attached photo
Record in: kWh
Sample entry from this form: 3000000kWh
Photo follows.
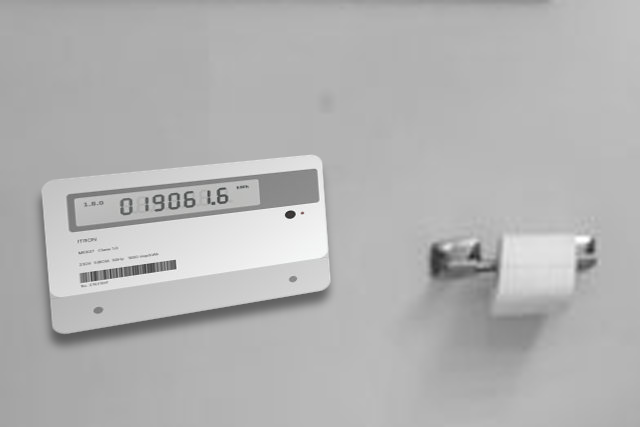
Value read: 19061.6kWh
